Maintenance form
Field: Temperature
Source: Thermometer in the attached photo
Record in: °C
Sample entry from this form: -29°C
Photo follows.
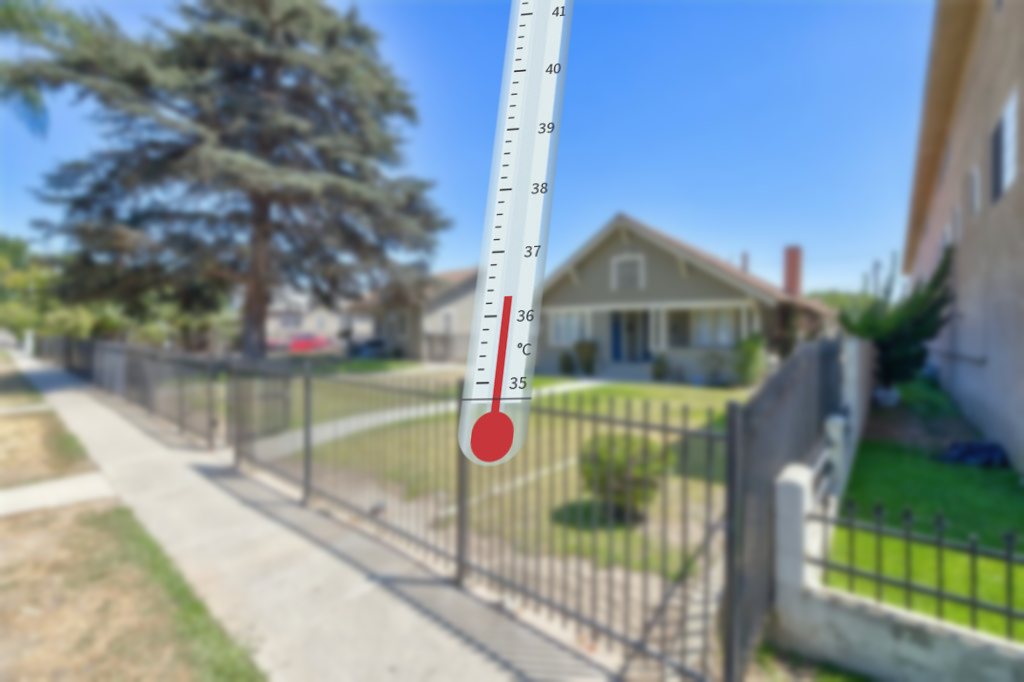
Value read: 36.3°C
